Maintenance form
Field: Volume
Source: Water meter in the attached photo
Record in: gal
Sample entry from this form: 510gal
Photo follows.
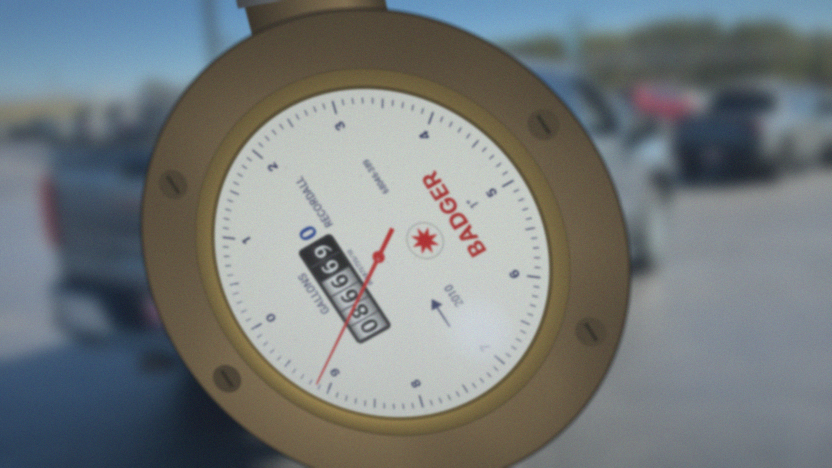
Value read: 866689.1gal
